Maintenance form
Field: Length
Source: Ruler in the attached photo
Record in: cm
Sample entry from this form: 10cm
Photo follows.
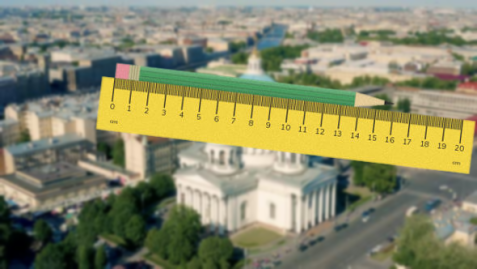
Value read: 16cm
